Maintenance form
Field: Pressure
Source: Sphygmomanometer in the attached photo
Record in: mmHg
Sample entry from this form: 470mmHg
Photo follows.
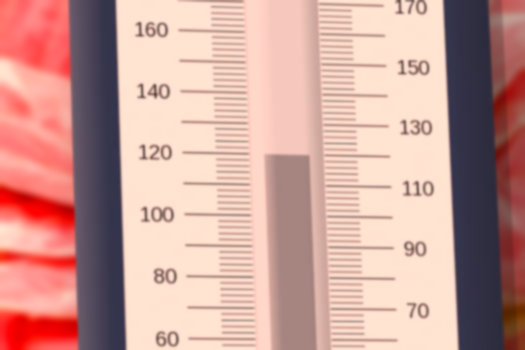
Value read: 120mmHg
